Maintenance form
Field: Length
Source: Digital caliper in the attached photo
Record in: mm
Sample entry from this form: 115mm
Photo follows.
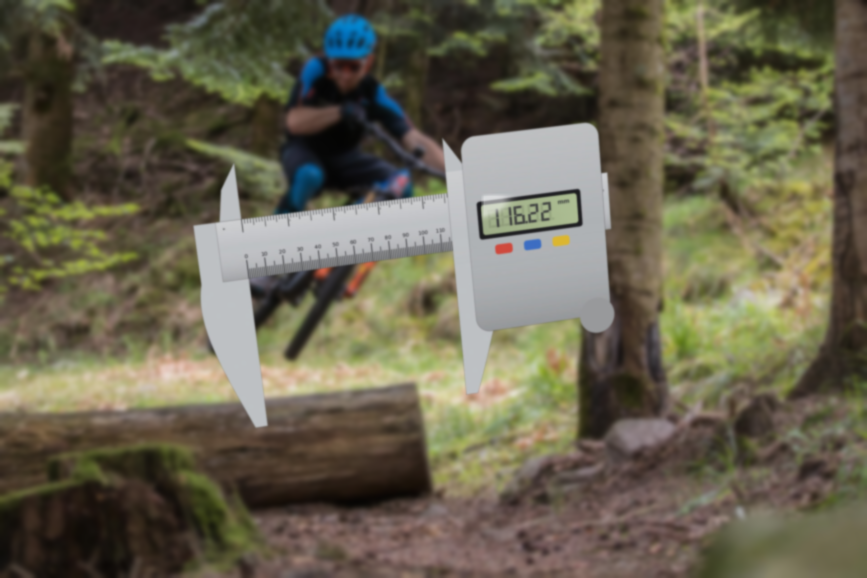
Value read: 116.22mm
